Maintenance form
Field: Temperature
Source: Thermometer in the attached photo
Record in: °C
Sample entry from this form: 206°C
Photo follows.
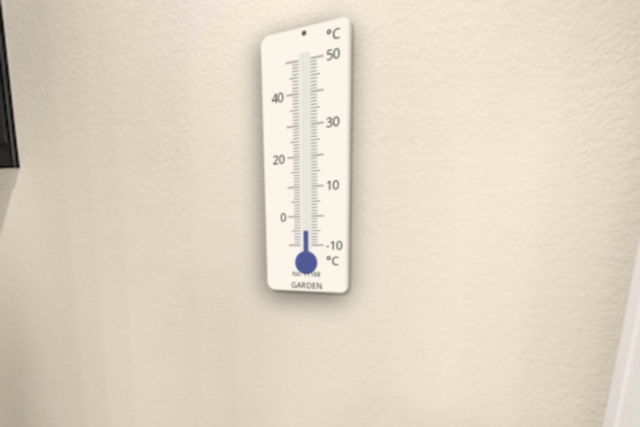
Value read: -5°C
